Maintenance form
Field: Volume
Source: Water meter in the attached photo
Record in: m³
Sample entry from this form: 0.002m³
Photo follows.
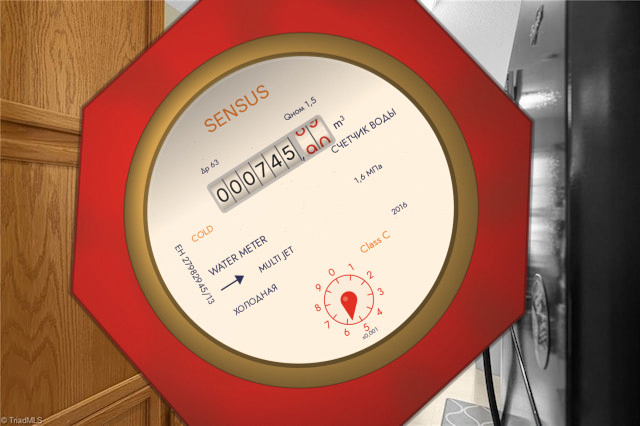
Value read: 745.895m³
